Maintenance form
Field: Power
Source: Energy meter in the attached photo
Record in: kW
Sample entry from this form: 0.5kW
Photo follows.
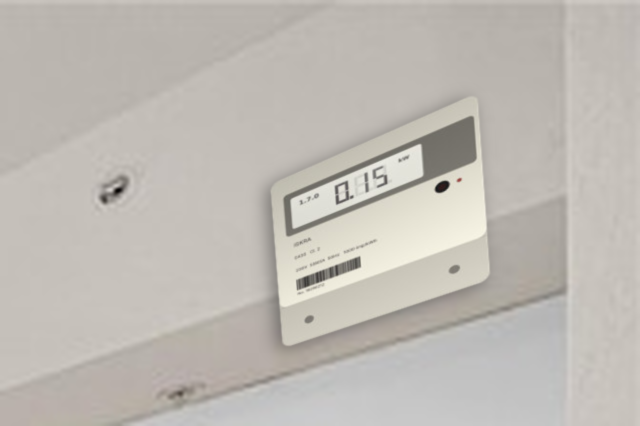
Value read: 0.15kW
